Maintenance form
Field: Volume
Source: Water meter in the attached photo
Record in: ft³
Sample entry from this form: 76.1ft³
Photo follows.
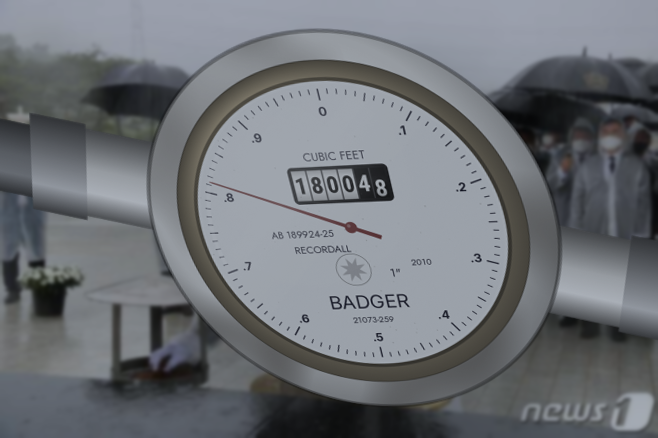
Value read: 180047.81ft³
